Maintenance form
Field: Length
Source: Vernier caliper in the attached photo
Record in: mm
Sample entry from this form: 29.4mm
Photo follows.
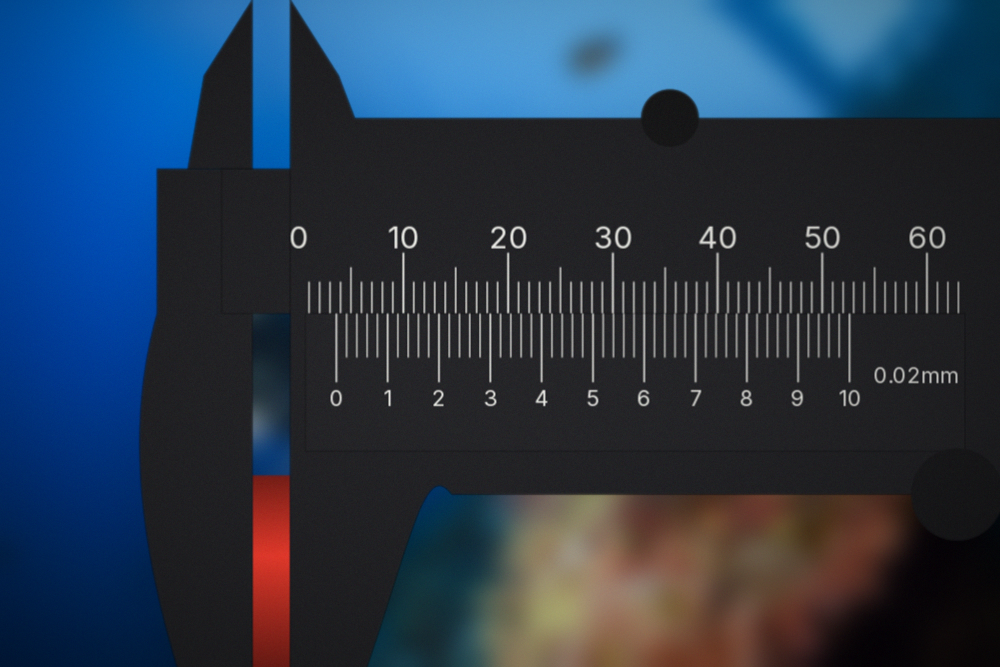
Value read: 3.6mm
